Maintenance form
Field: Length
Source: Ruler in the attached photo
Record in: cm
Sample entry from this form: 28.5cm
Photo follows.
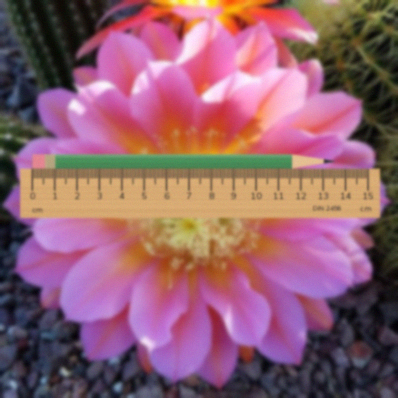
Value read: 13.5cm
